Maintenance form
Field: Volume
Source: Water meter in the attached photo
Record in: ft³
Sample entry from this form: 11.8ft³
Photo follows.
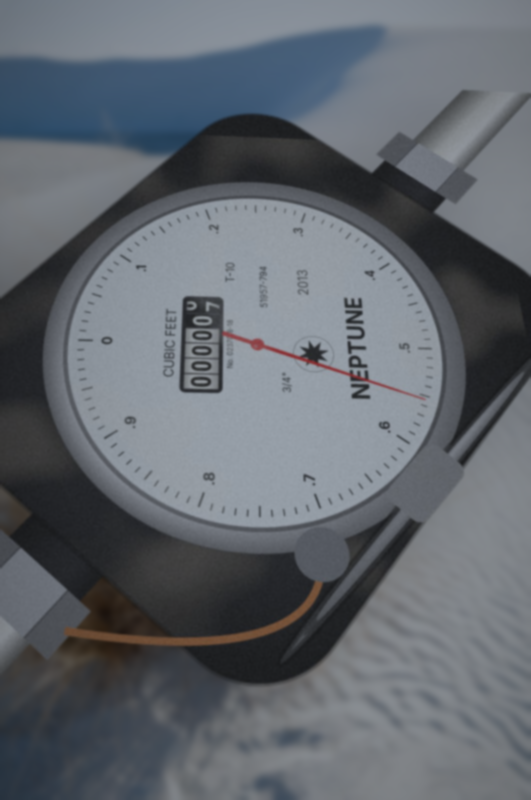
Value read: 6.55ft³
